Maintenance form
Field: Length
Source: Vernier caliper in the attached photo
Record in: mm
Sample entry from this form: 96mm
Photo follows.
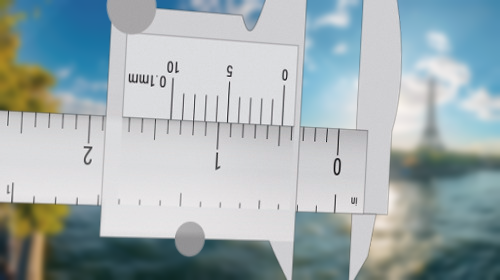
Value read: 4.8mm
